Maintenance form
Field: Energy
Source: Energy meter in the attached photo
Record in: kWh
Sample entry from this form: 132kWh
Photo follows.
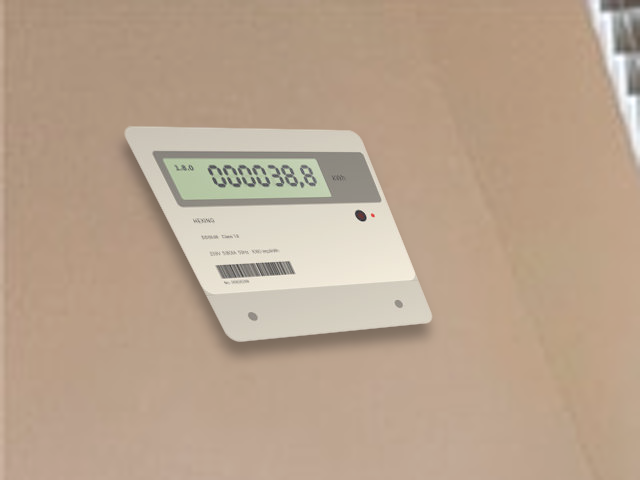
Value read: 38.8kWh
